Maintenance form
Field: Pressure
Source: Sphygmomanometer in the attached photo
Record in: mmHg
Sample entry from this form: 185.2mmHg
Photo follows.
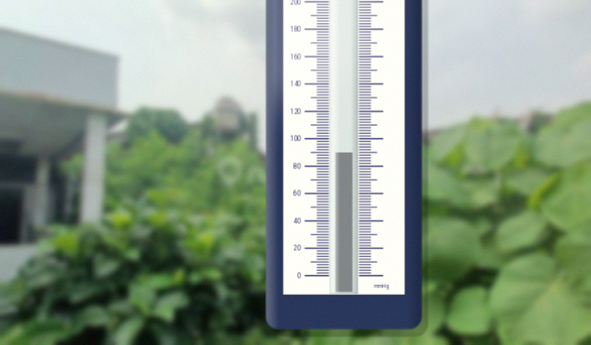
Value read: 90mmHg
